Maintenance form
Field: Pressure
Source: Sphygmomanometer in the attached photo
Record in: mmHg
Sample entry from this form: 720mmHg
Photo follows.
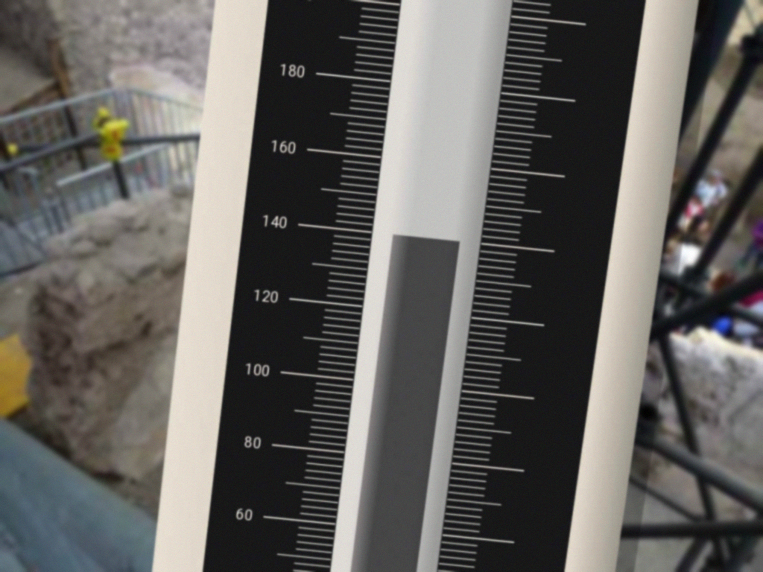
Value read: 140mmHg
